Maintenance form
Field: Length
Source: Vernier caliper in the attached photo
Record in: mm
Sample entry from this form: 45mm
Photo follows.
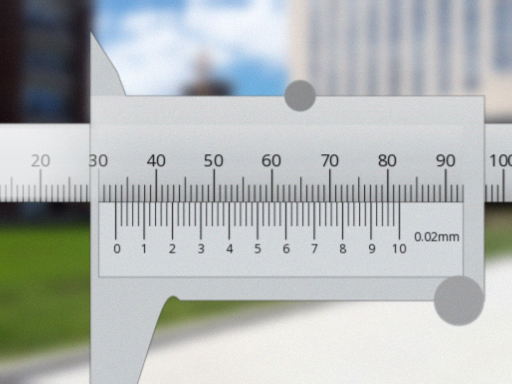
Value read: 33.0mm
